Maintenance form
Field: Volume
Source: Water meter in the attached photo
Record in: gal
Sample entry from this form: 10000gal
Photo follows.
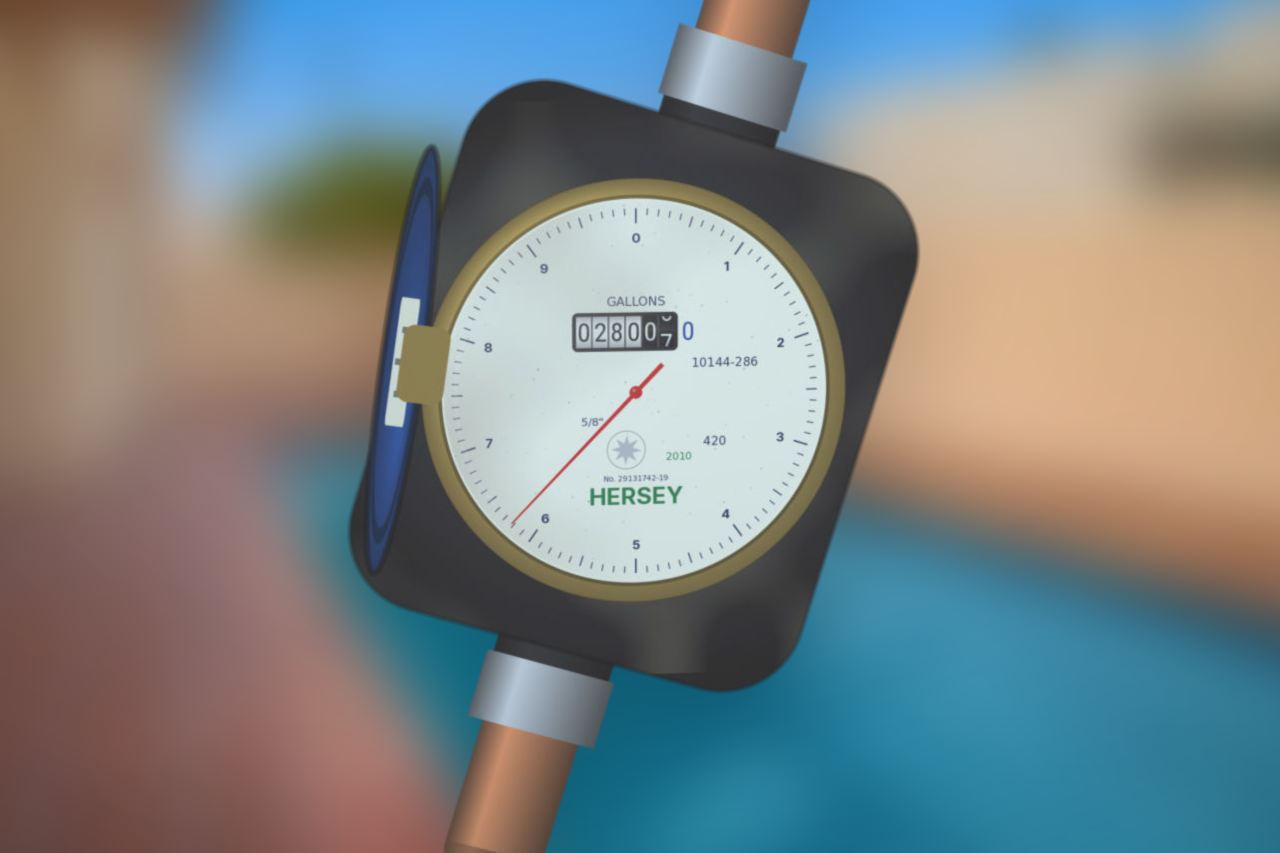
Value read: 280066.2gal
